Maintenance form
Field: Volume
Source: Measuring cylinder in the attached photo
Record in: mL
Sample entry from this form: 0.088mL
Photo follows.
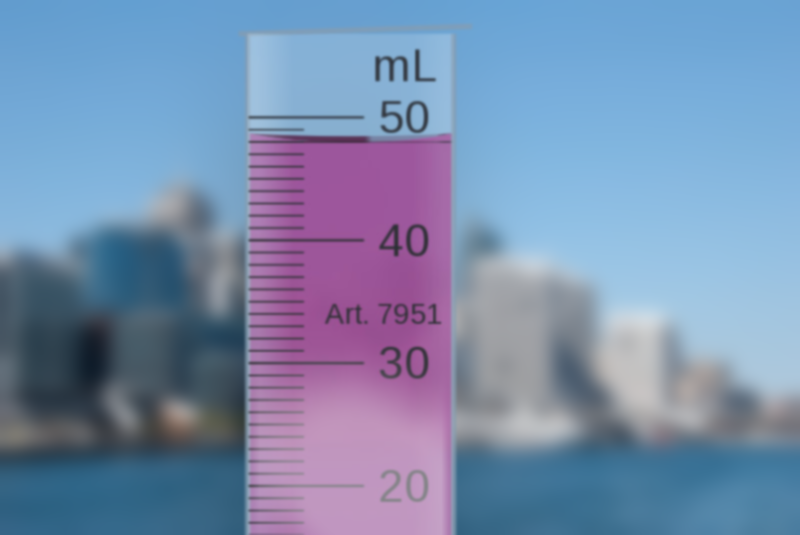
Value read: 48mL
